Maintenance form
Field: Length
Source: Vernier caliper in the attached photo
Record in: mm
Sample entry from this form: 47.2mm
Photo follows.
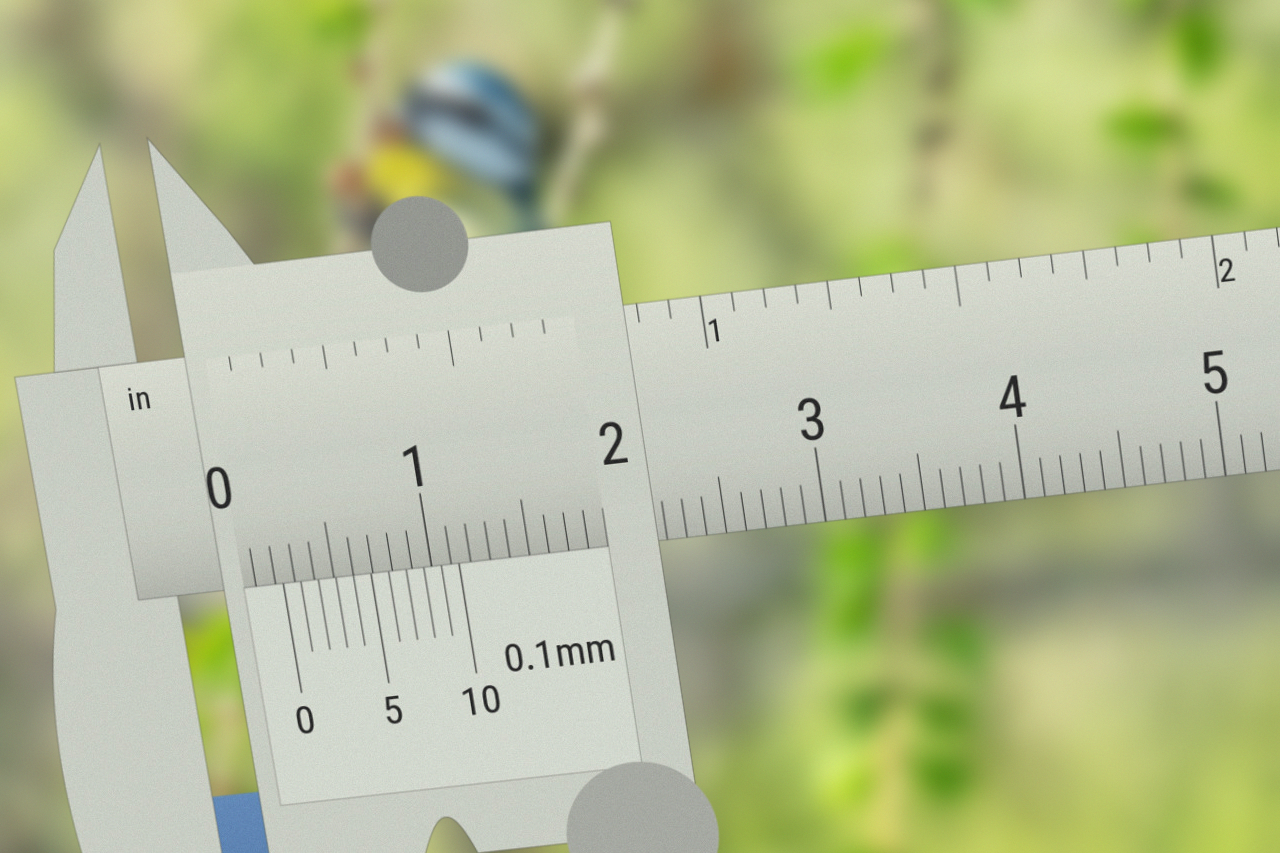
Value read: 2.4mm
